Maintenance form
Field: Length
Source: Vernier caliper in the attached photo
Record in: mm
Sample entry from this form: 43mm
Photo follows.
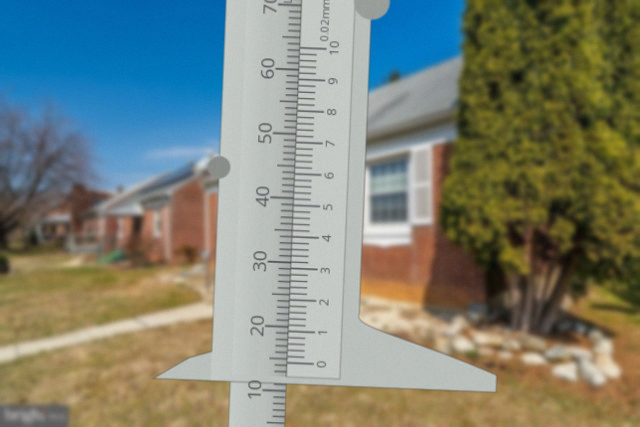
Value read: 14.4mm
